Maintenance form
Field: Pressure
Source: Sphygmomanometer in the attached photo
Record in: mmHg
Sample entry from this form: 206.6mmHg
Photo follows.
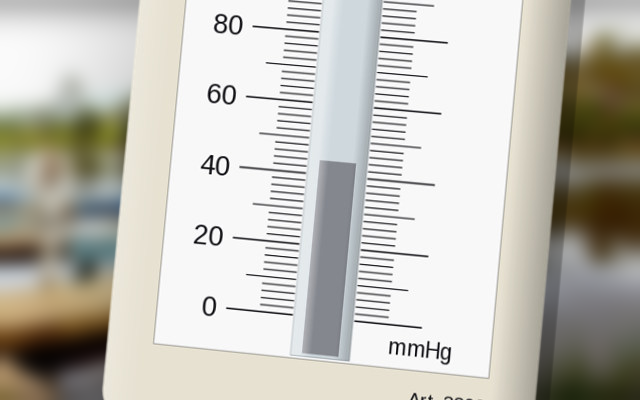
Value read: 44mmHg
